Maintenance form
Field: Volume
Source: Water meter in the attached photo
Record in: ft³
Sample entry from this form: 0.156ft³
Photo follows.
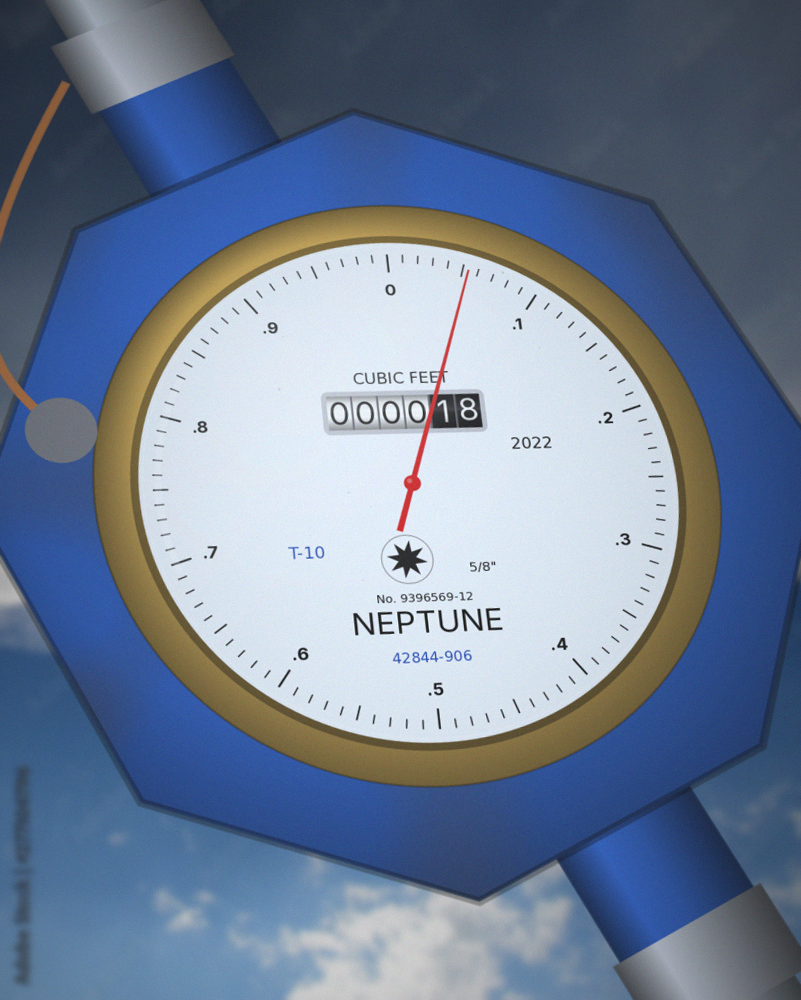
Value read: 18.05ft³
